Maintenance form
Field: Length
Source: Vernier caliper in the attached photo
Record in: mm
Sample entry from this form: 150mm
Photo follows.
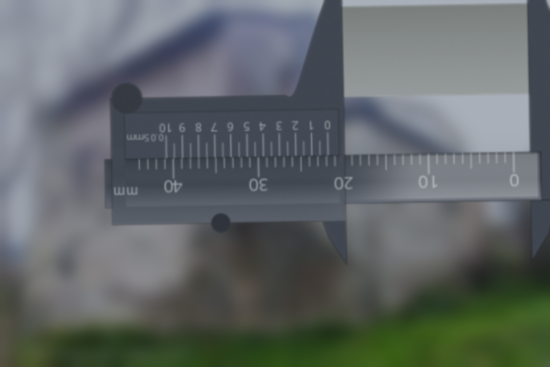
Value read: 21.8mm
